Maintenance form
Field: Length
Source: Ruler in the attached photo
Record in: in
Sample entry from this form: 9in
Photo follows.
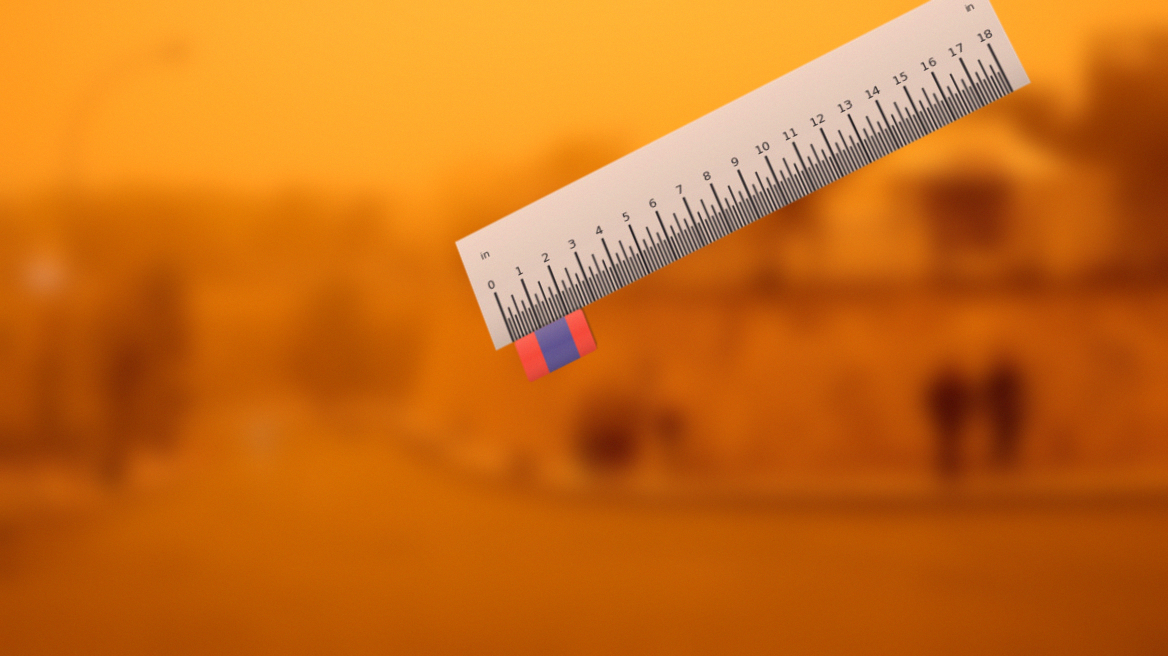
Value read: 2.5in
